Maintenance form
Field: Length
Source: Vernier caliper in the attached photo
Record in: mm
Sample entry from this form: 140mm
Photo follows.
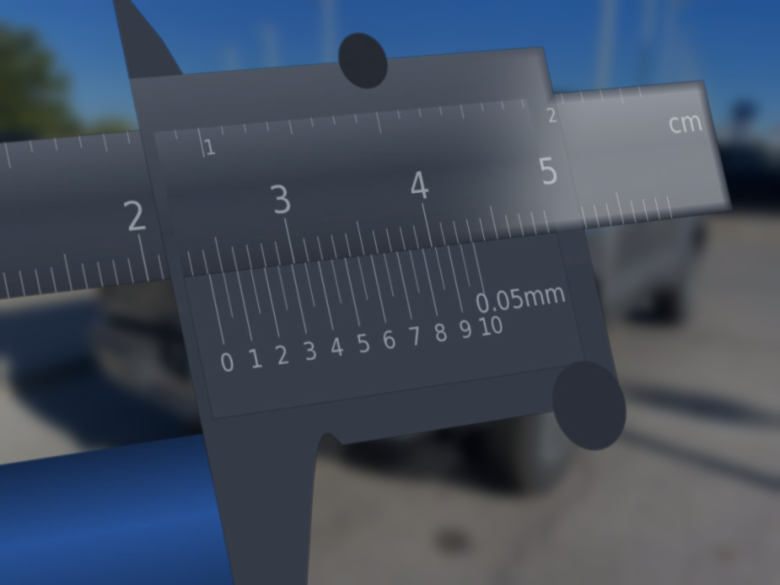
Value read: 24.1mm
